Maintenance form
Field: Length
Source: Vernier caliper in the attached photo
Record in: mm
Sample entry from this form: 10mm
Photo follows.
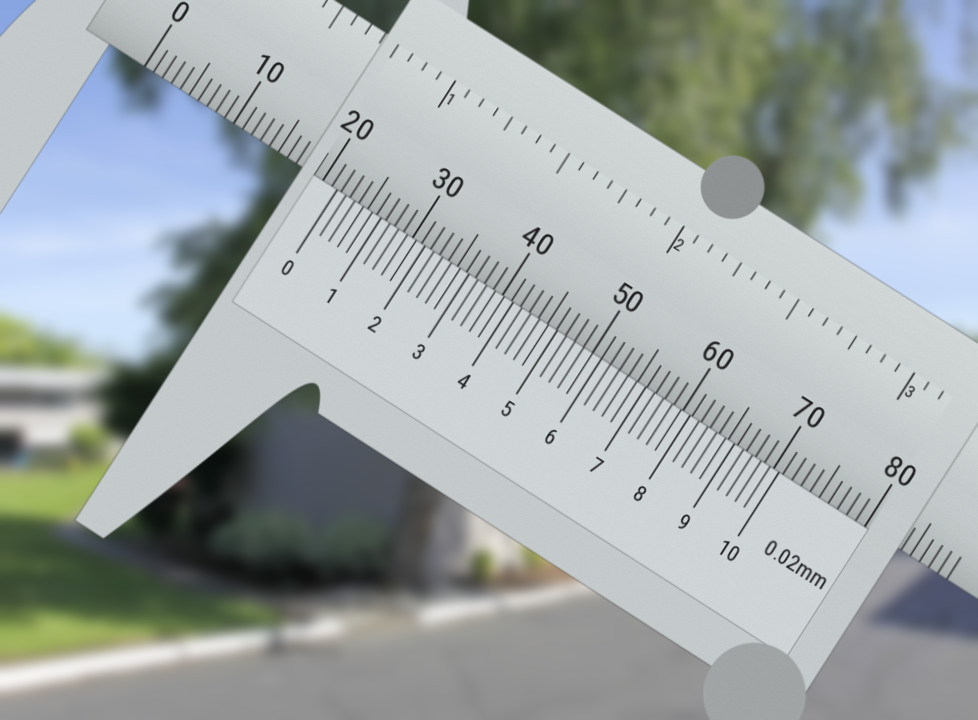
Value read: 21.6mm
